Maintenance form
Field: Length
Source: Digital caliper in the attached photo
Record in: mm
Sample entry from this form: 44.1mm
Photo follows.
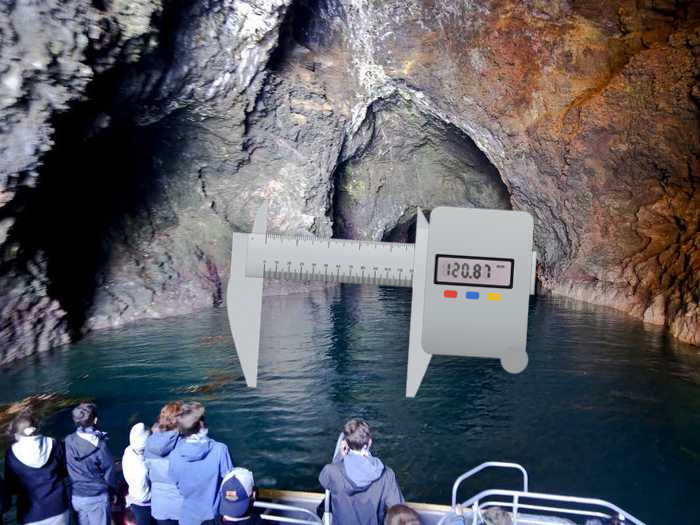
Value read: 120.87mm
